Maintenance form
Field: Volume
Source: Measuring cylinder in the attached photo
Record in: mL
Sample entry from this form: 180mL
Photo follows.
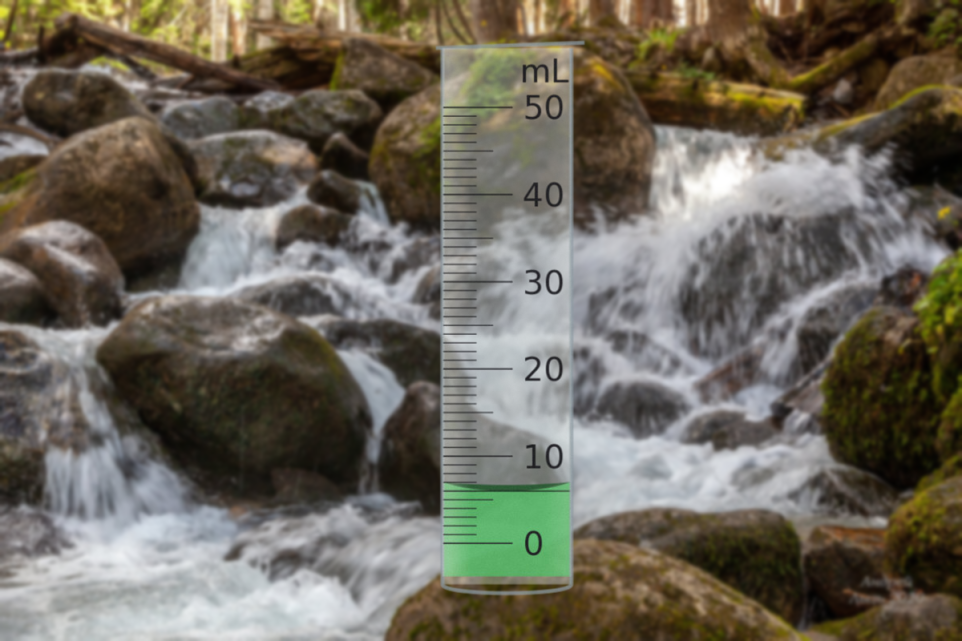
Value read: 6mL
